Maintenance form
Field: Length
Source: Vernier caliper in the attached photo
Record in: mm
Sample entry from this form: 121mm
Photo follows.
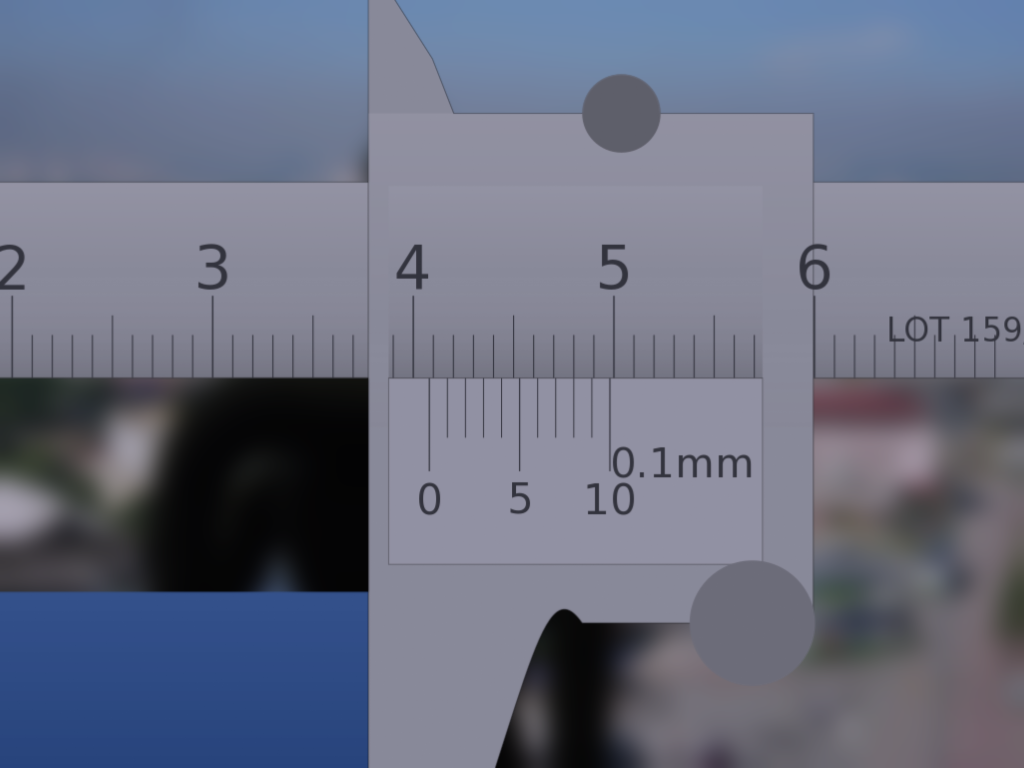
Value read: 40.8mm
